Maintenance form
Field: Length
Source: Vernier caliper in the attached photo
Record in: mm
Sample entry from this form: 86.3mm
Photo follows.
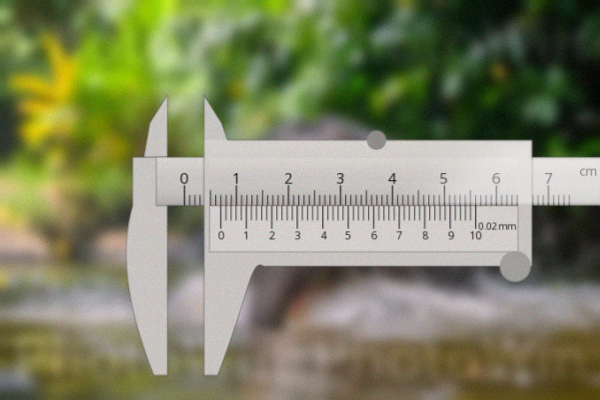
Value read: 7.0mm
